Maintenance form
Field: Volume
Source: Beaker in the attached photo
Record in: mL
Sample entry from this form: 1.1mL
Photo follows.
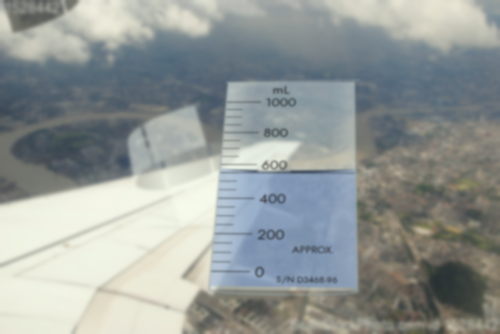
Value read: 550mL
